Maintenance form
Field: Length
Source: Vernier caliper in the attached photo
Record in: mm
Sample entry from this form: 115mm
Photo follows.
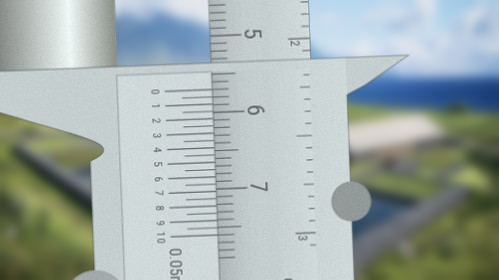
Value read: 57.0mm
